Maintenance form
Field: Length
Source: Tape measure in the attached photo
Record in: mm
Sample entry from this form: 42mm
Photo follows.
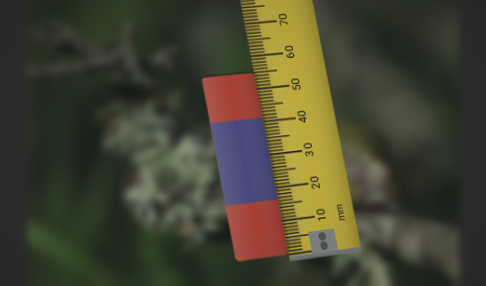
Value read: 55mm
